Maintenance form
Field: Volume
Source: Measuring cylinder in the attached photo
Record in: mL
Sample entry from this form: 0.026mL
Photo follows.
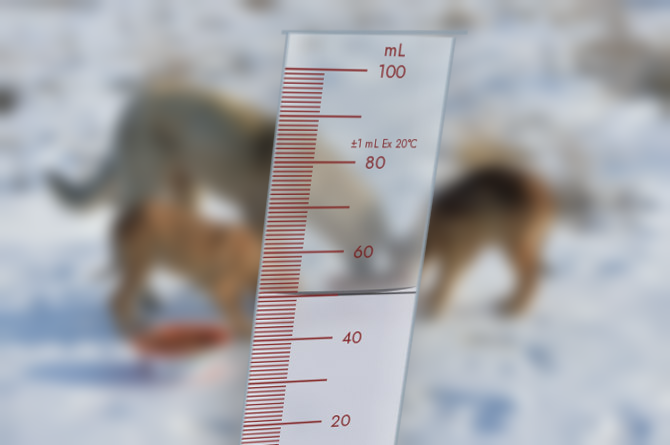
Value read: 50mL
